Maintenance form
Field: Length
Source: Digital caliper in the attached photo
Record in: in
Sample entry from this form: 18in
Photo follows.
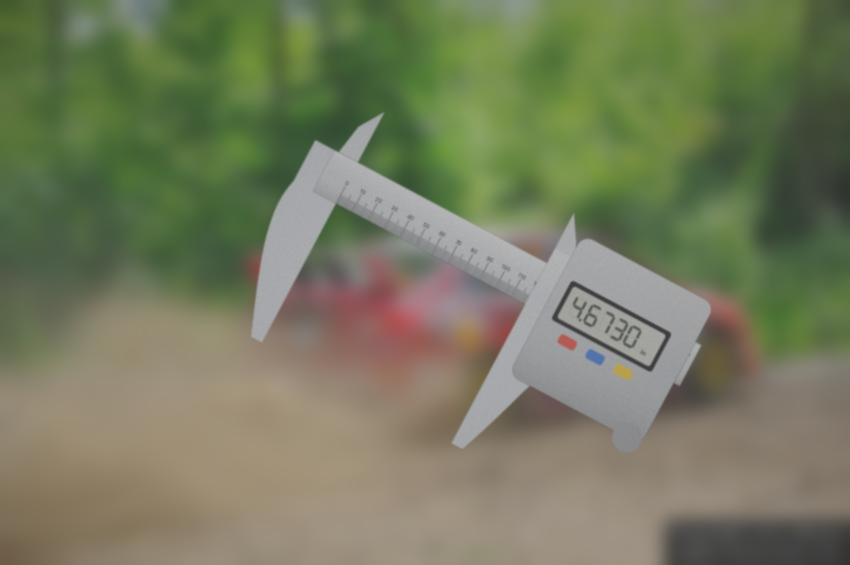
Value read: 4.6730in
